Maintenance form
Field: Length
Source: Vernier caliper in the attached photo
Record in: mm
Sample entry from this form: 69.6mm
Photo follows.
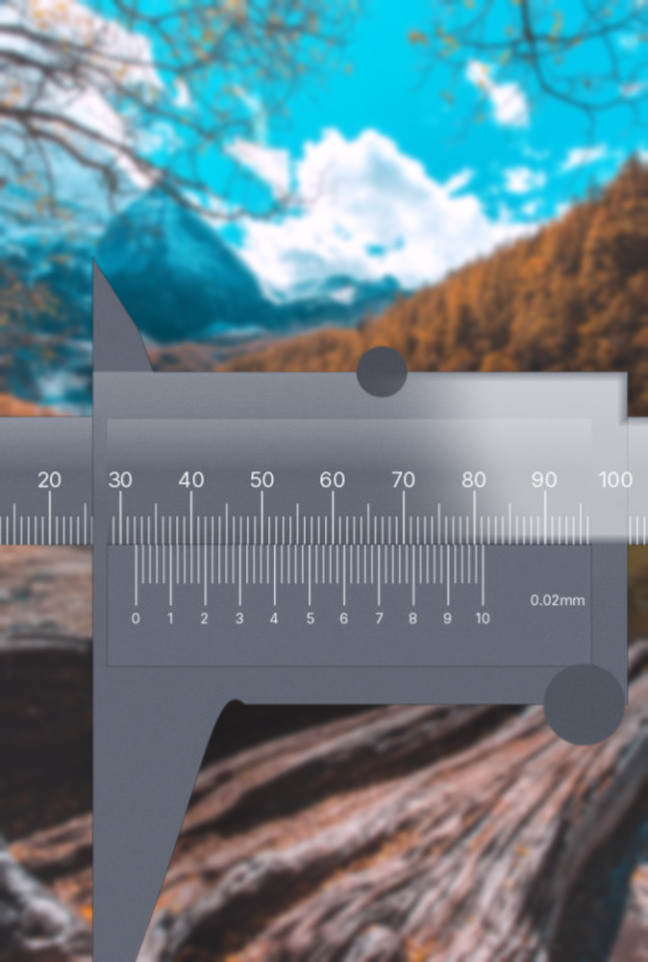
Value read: 32.2mm
